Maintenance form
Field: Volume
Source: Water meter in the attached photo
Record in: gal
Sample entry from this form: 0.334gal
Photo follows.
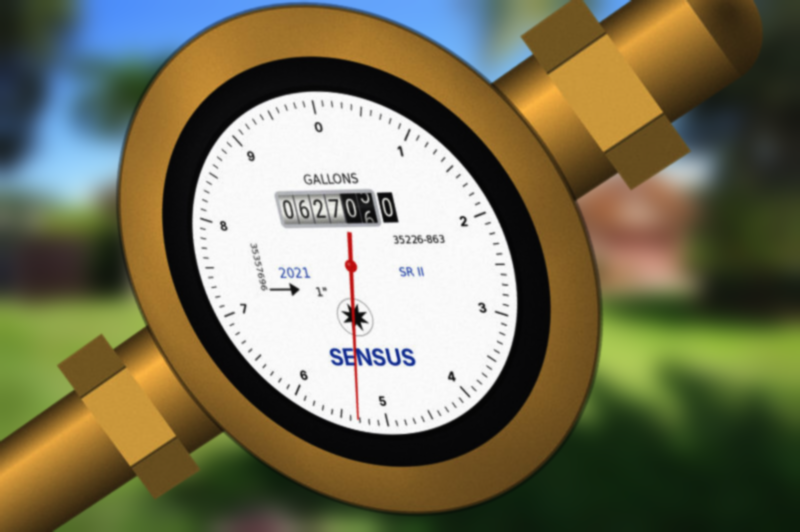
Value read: 627055.3gal
